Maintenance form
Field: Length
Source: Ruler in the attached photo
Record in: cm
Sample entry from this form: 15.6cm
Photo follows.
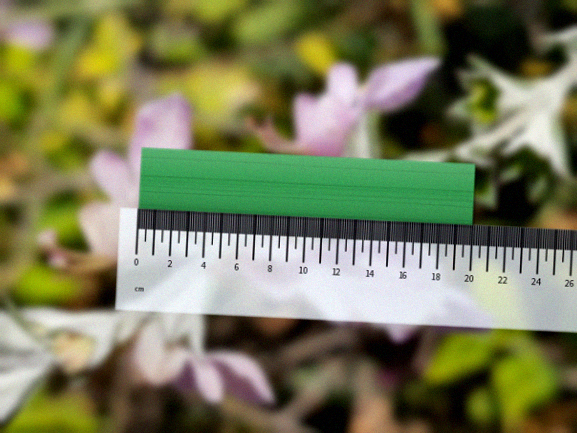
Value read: 20cm
